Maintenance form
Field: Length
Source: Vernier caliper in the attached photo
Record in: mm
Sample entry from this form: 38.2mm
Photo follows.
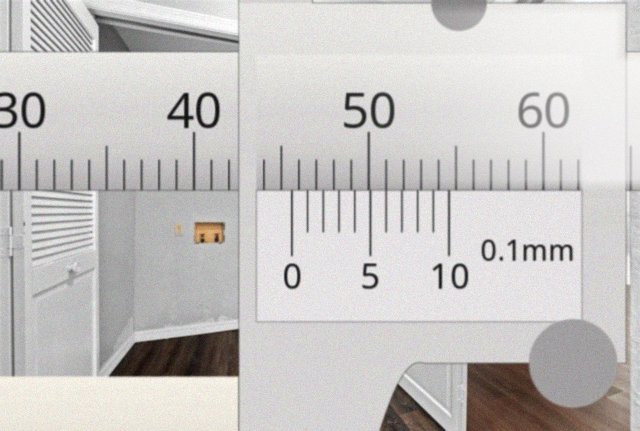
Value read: 45.6mm
